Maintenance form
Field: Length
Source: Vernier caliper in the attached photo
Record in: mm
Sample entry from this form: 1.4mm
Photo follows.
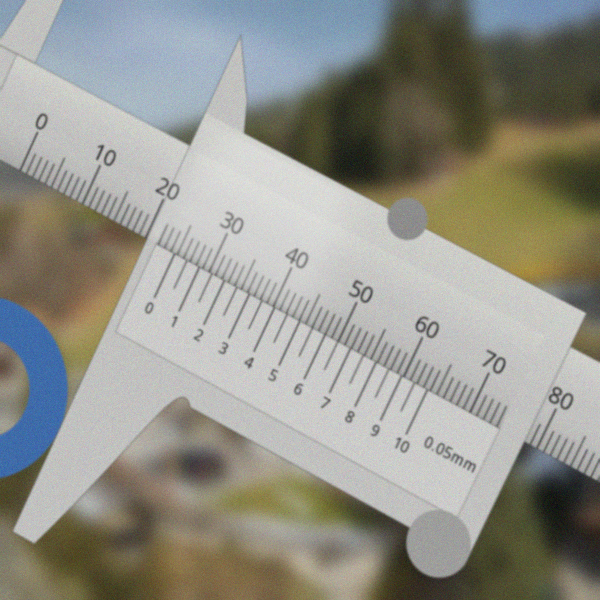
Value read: 24.6mm
